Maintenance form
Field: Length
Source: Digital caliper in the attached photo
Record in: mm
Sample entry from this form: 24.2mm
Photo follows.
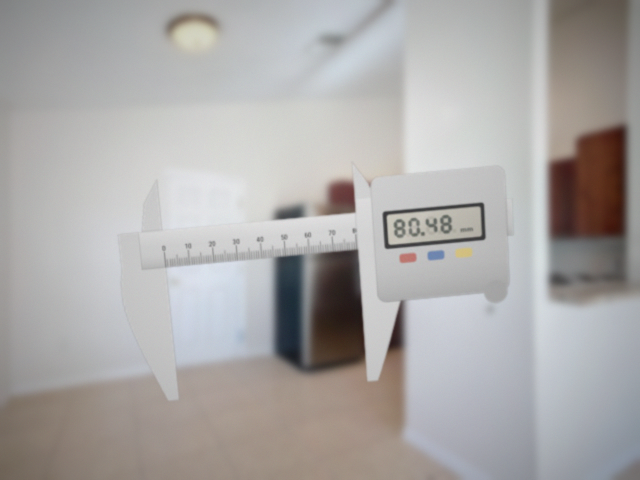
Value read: 80.48mm
